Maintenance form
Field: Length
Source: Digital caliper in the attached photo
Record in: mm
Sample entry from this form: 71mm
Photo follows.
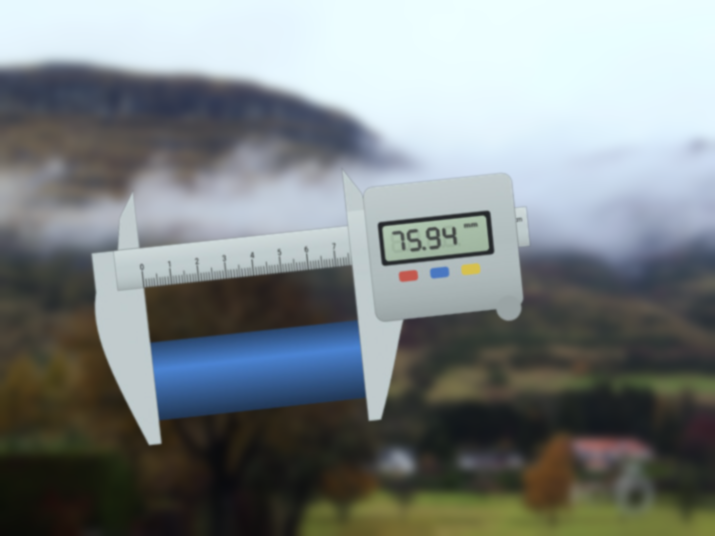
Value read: 75.94mm
